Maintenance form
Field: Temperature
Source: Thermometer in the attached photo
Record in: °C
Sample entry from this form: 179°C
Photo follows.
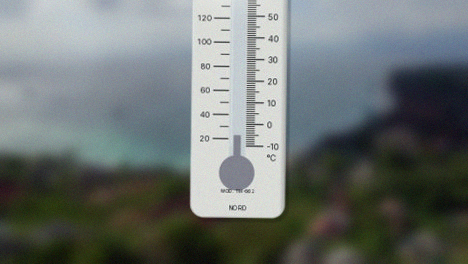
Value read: -5°C
